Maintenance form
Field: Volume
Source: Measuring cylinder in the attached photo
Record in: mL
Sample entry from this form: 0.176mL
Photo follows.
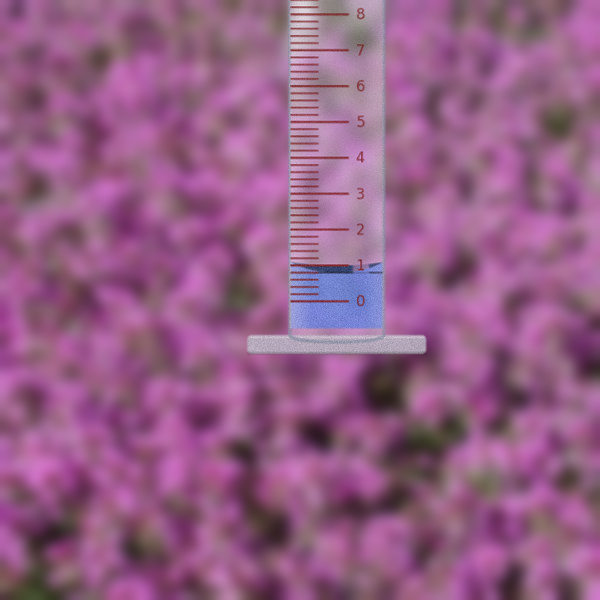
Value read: 0.8mL
